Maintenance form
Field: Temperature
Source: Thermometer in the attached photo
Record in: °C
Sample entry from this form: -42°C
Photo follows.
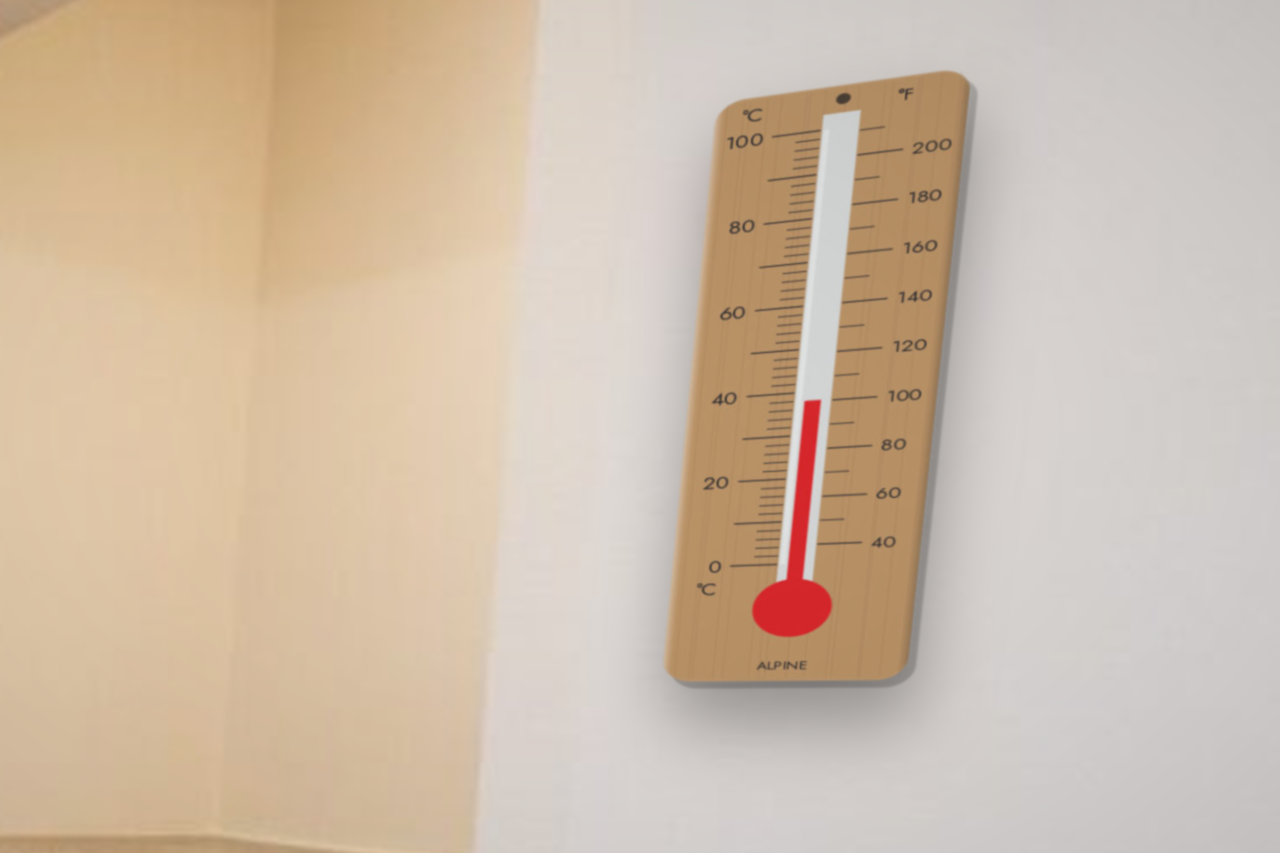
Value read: 38°C
